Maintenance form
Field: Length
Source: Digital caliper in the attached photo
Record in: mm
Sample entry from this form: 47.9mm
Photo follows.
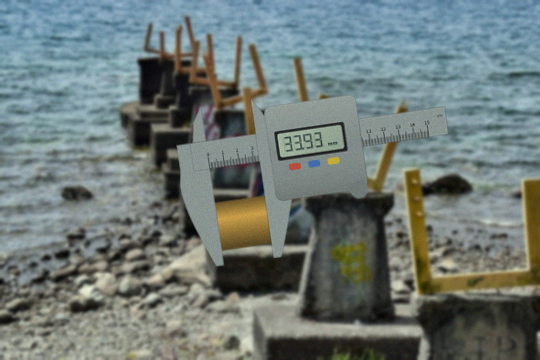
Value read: 33.93mm
